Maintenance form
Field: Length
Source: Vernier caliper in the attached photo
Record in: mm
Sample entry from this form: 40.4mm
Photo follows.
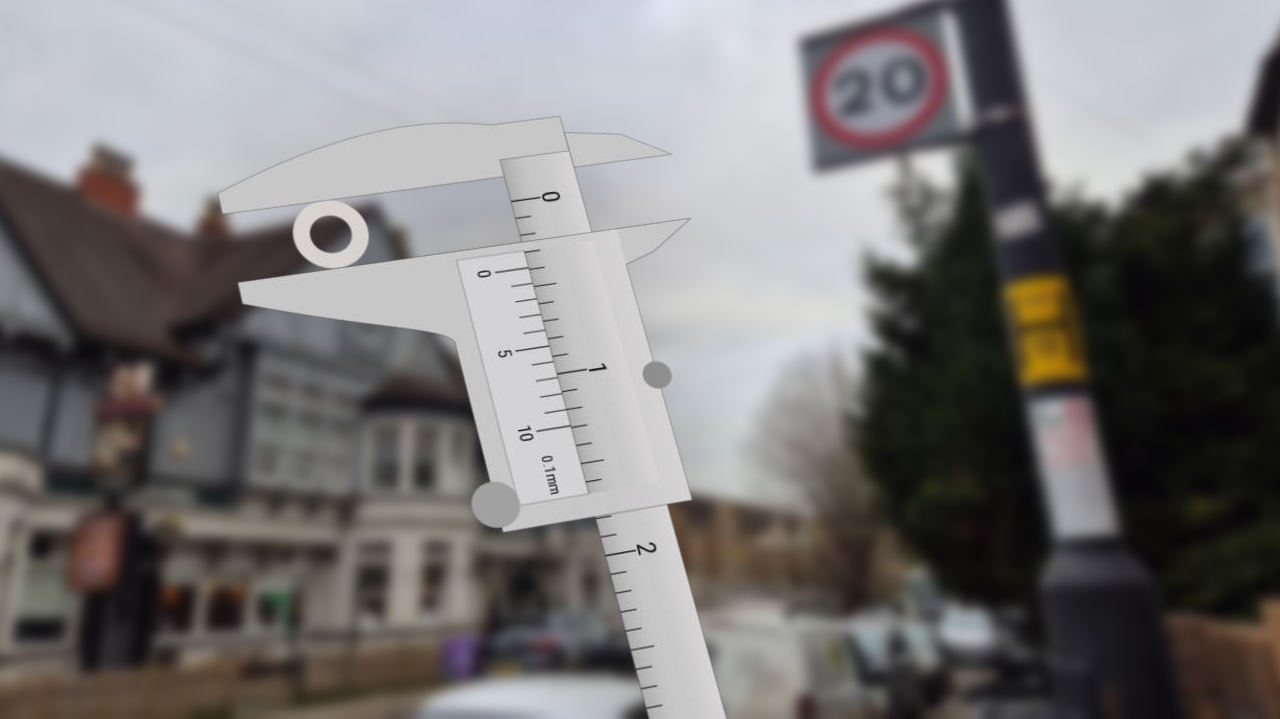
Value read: 3.9mm
